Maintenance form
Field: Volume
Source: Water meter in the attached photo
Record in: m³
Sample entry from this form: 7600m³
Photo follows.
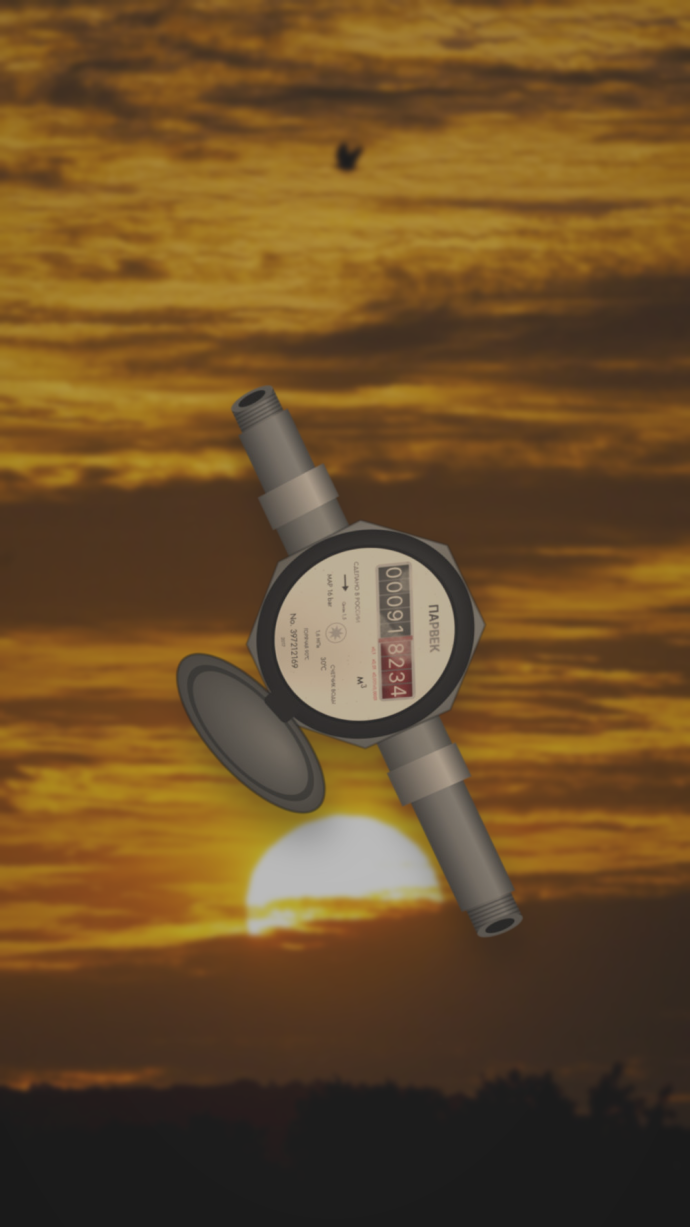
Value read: 91.8234m³
